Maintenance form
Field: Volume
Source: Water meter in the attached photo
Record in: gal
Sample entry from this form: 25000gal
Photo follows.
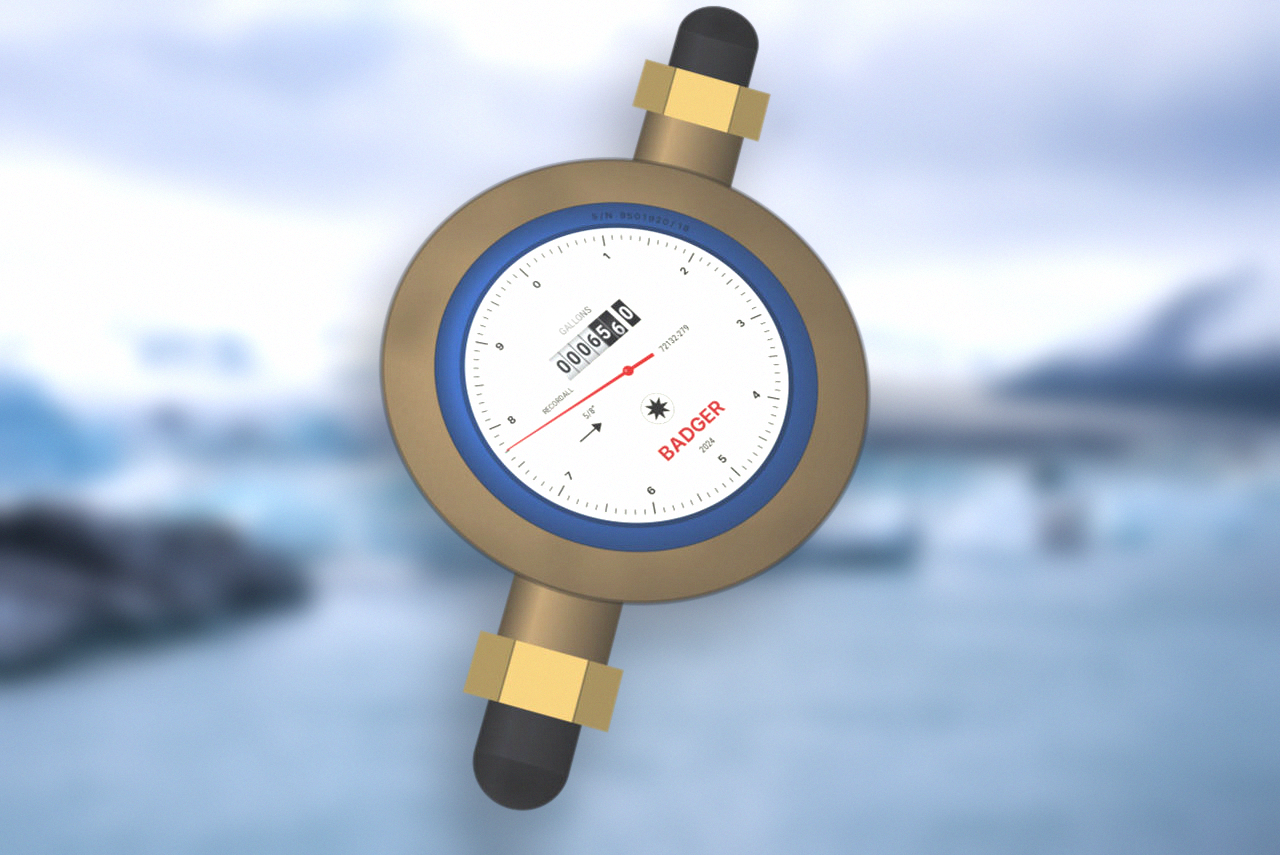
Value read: 6557.7gal
